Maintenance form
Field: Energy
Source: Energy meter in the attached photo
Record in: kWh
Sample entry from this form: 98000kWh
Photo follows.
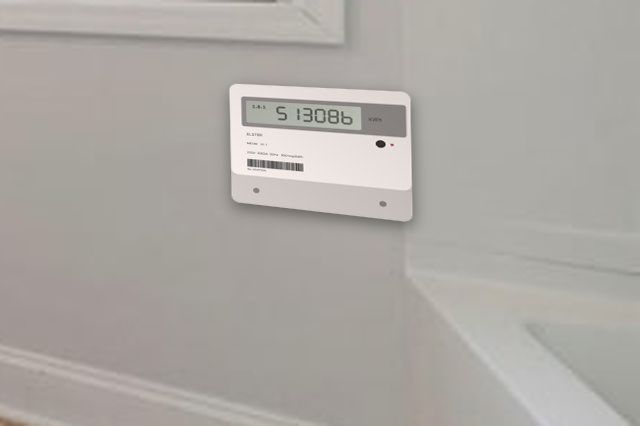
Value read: 513086kWh
